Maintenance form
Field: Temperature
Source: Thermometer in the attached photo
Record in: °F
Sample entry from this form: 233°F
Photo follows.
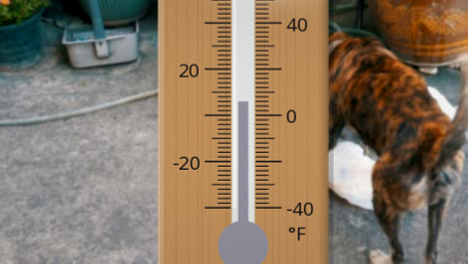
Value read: 6°F
